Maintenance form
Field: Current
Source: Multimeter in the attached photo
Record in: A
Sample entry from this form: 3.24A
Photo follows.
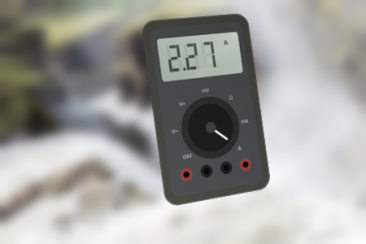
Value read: 2.27A
